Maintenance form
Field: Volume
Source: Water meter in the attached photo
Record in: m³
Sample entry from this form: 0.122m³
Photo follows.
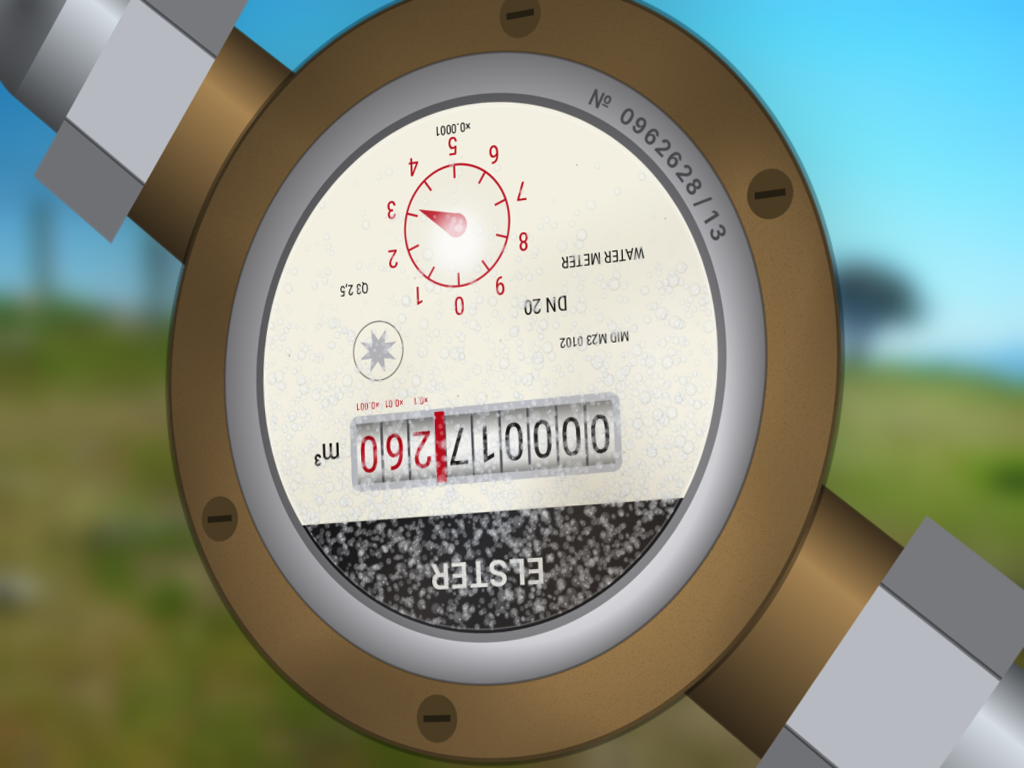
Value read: 17.2603m³
